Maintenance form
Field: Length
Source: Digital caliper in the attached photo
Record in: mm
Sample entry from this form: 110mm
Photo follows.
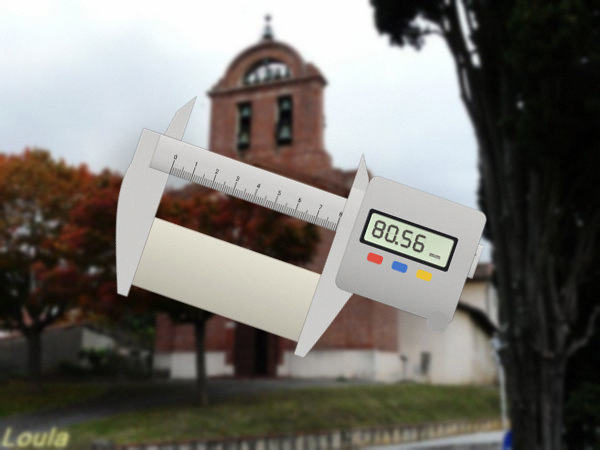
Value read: 80.56mm
